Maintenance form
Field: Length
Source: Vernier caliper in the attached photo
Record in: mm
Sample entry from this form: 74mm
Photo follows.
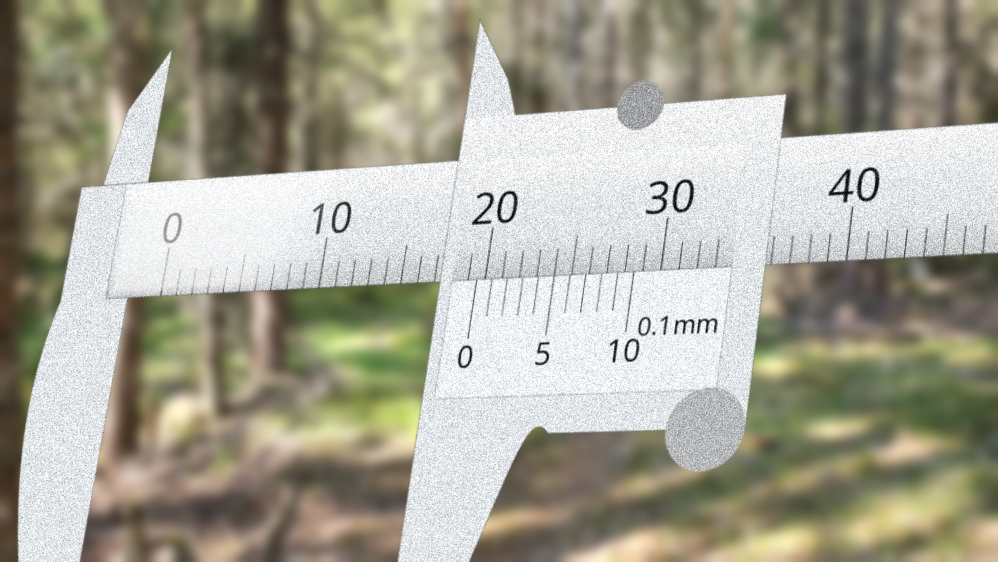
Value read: 19.5mm
